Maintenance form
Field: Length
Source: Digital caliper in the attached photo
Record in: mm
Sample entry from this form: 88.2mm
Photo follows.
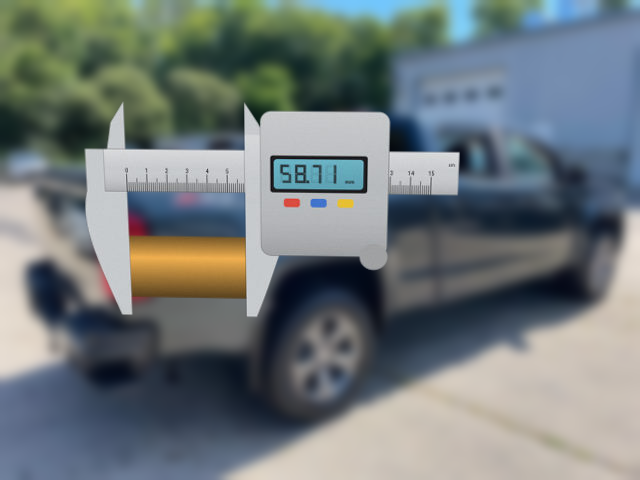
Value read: 58.71mm
